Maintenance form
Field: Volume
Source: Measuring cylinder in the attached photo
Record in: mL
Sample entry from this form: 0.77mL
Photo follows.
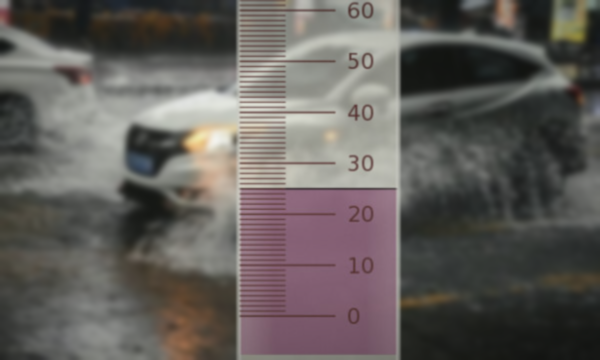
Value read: 25mL
